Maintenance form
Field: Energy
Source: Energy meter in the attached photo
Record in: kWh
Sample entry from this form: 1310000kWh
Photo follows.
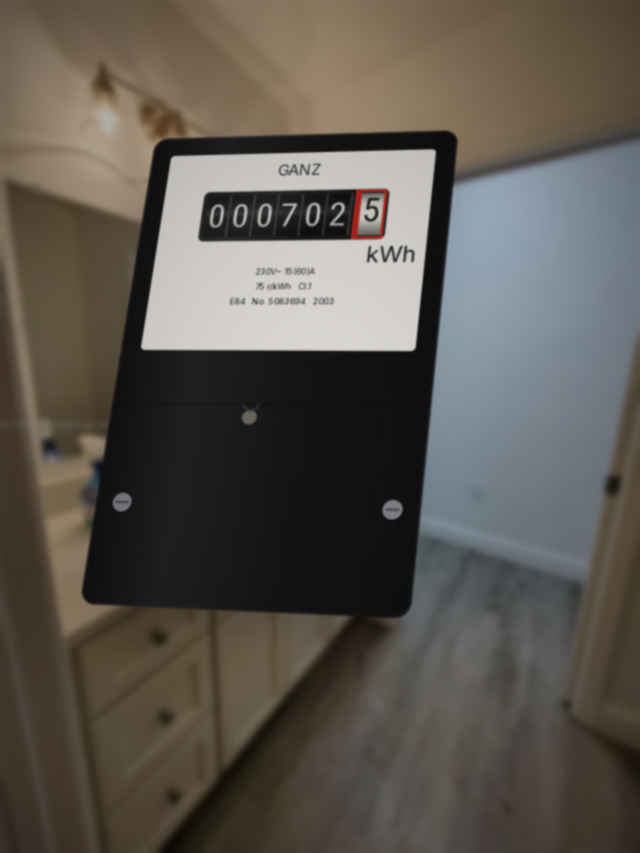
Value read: 702.5kWh
